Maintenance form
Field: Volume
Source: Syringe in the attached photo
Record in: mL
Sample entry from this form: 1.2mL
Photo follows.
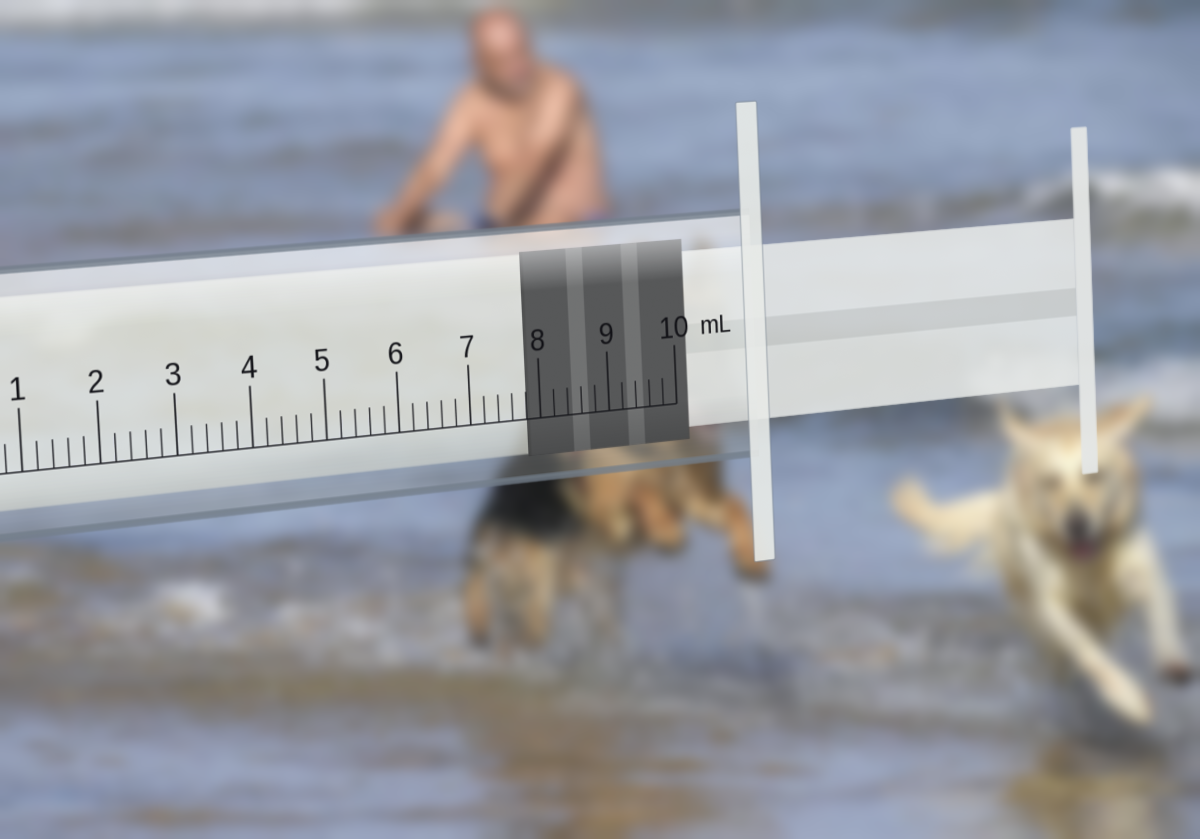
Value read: 7.8mL
